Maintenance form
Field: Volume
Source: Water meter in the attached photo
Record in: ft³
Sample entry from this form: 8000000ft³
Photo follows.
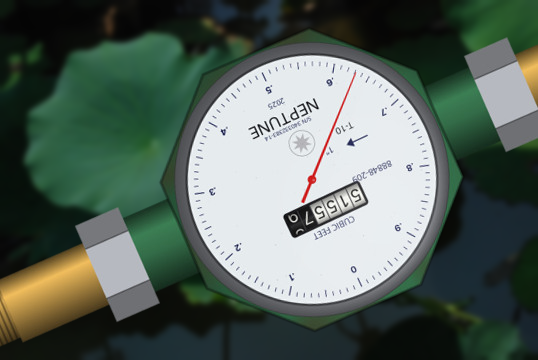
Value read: 515578.63ft³
